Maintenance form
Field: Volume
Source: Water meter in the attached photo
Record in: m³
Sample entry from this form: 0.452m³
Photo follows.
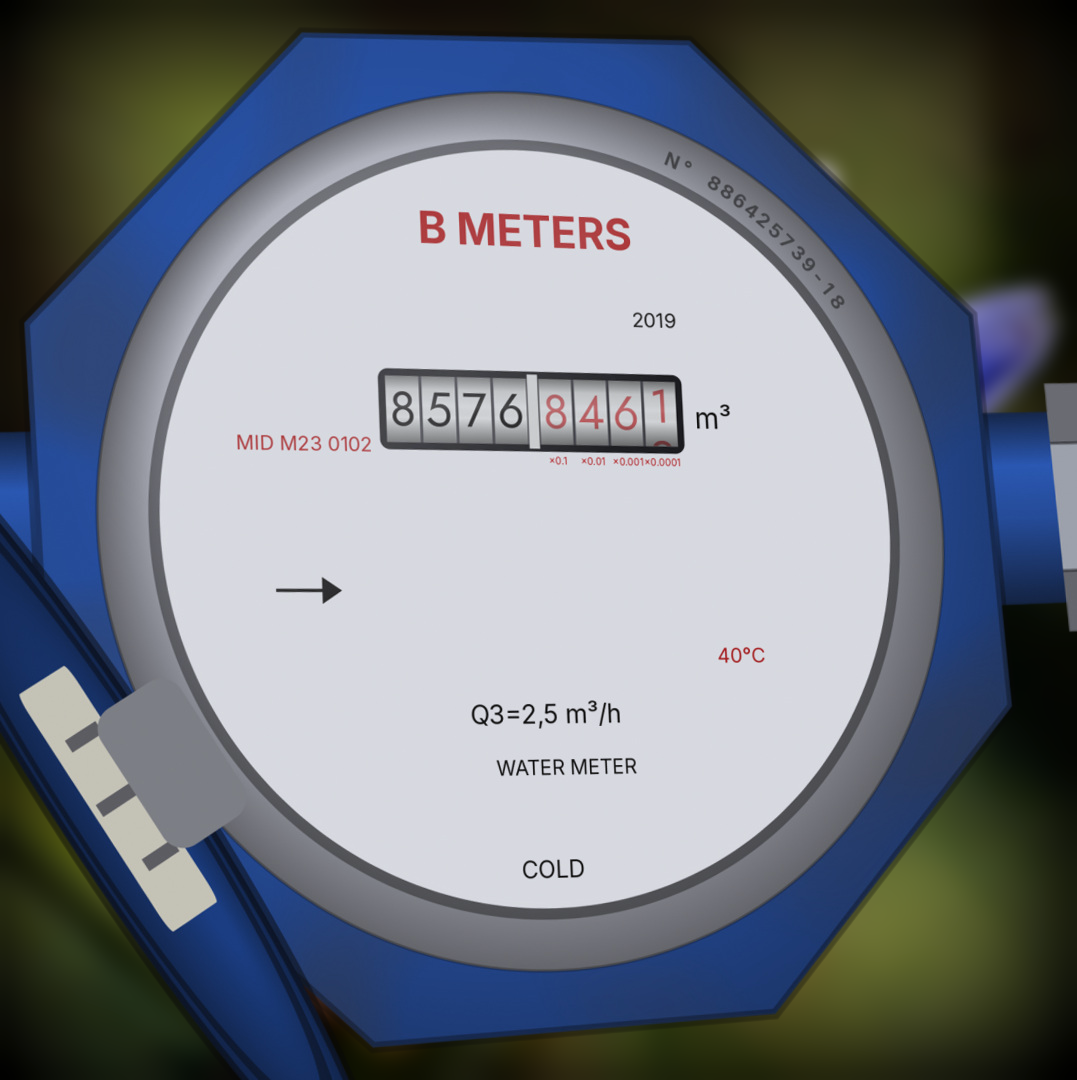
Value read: 8576.8461m³
